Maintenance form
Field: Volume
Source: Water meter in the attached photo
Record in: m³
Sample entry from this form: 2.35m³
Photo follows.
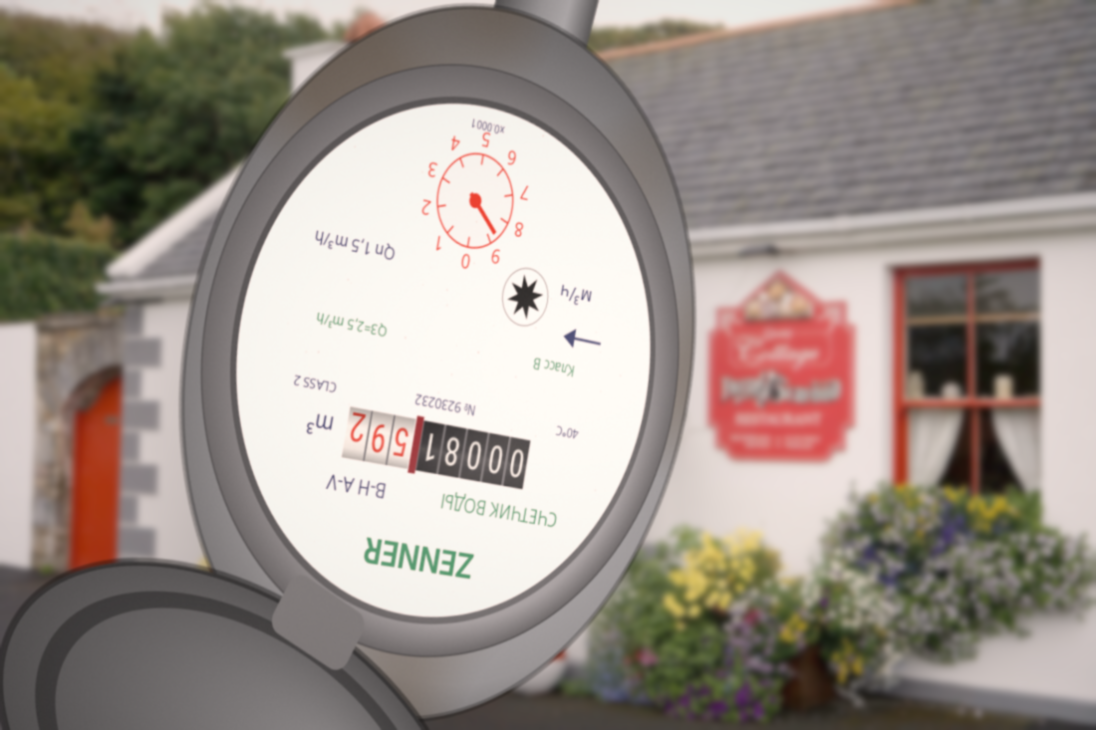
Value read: 81.5918m³
